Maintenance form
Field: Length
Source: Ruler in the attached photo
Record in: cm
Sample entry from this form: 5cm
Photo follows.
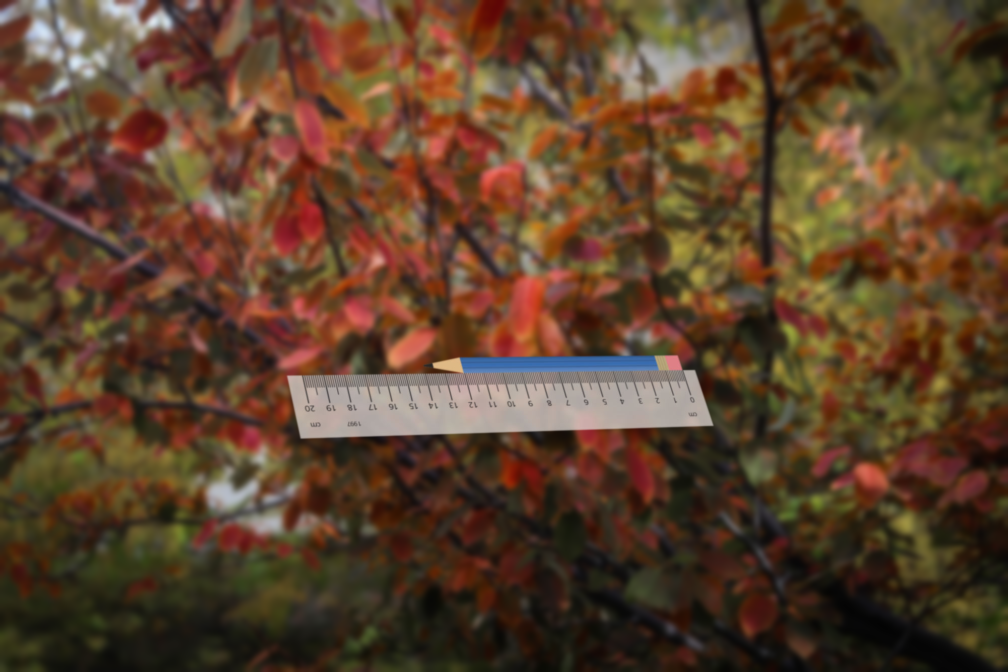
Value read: 14cm
